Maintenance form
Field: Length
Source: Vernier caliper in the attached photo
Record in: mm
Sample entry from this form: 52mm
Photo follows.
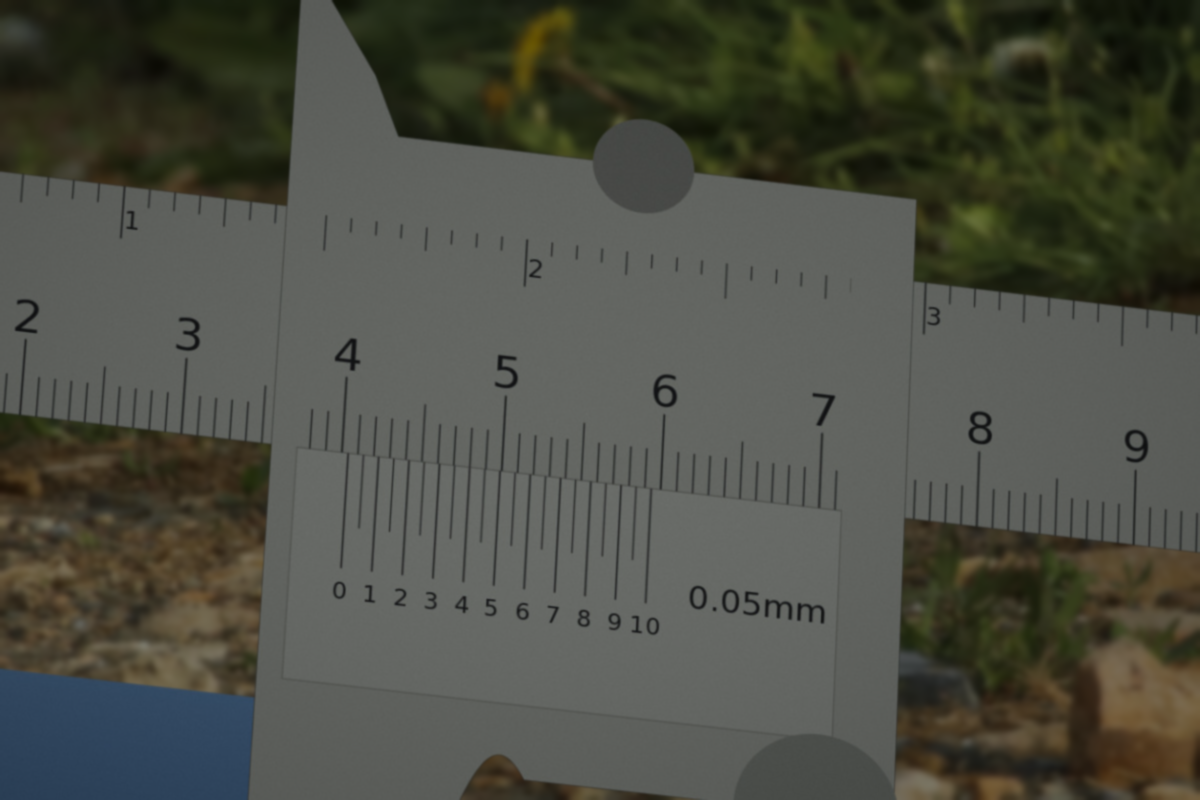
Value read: 40.4mm
